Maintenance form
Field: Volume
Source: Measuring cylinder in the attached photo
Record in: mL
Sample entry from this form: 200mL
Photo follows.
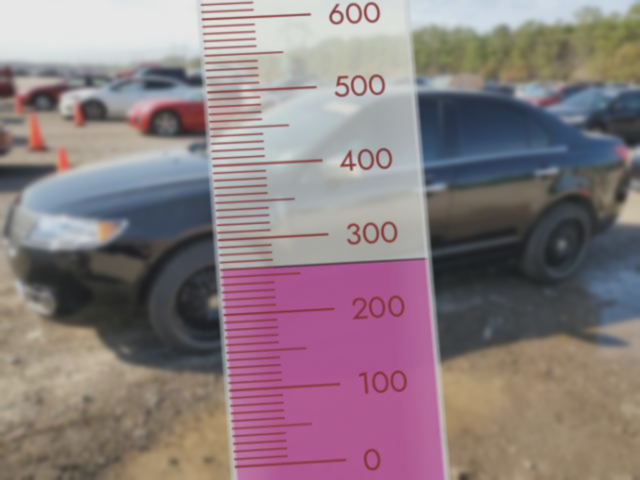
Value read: 260mL
